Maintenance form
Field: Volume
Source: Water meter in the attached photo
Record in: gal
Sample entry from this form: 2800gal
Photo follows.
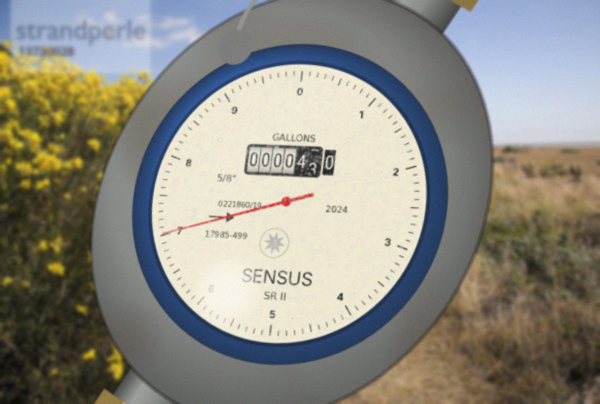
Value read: 427.0gal
